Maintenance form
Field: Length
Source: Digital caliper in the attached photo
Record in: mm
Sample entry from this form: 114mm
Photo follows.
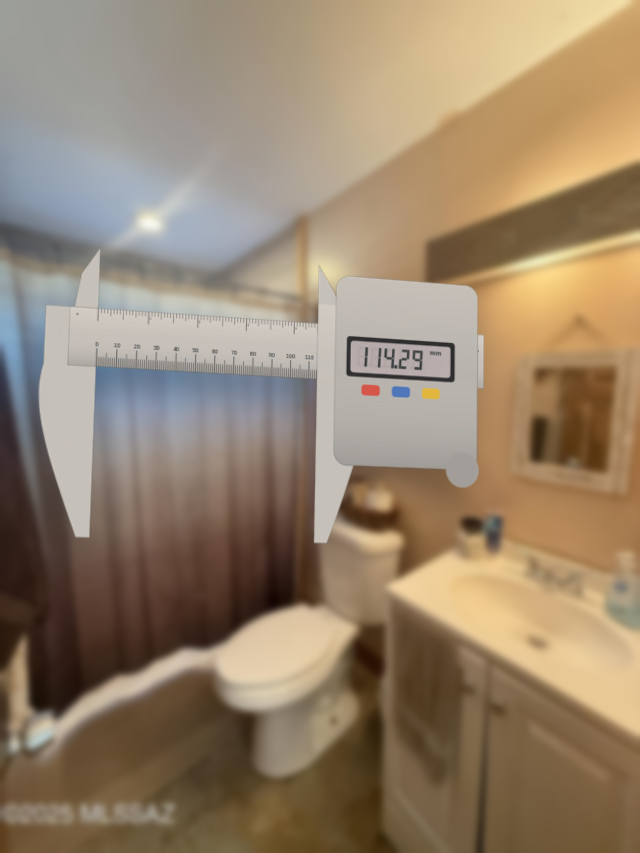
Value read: 114.29mm
